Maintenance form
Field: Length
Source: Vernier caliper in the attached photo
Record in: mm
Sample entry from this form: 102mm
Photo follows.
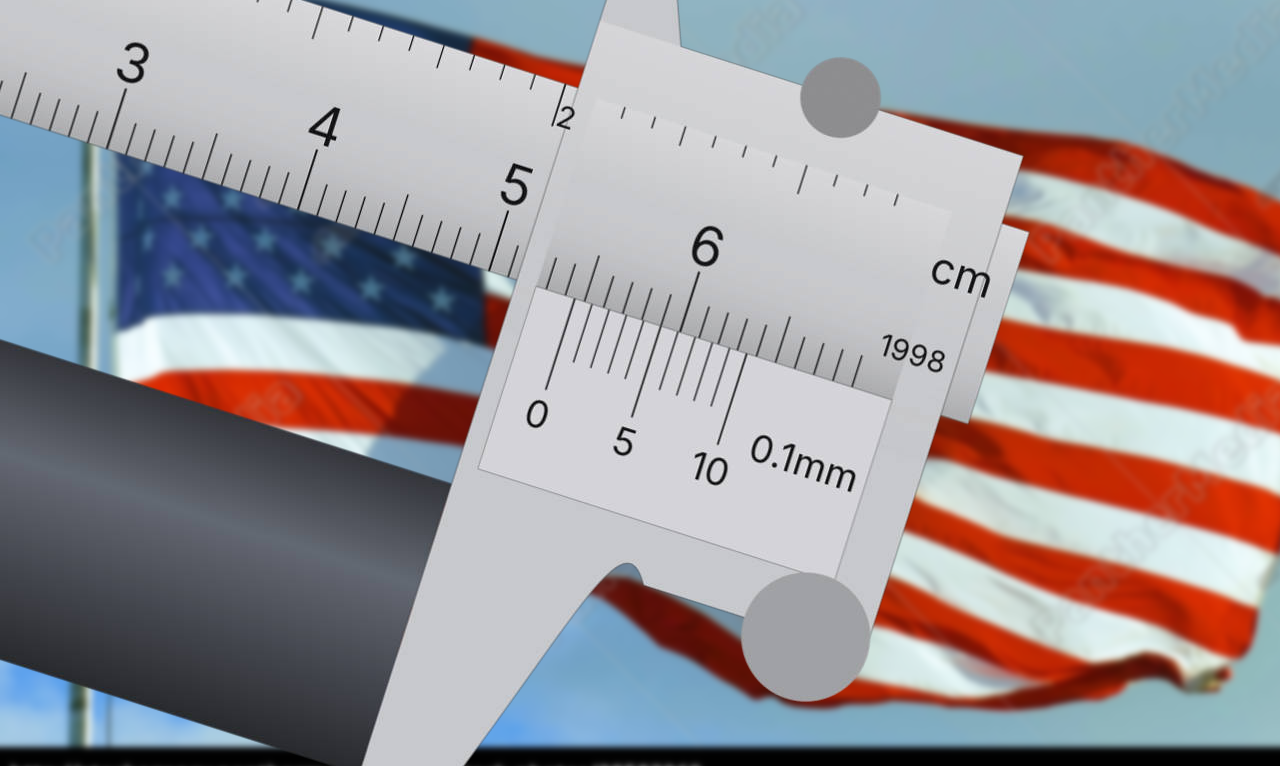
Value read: 54.5mm
